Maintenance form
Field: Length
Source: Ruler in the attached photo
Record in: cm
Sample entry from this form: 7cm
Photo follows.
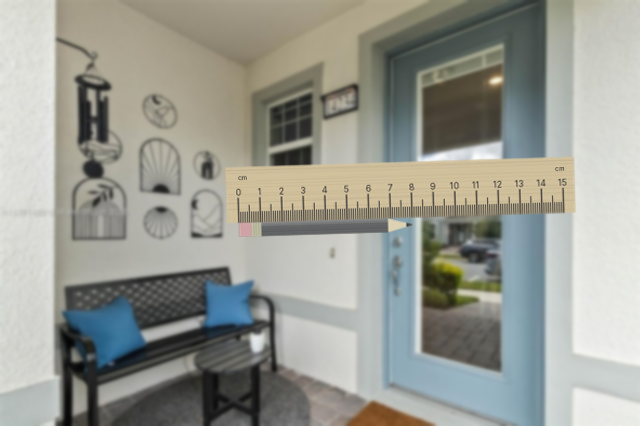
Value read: 8cm
